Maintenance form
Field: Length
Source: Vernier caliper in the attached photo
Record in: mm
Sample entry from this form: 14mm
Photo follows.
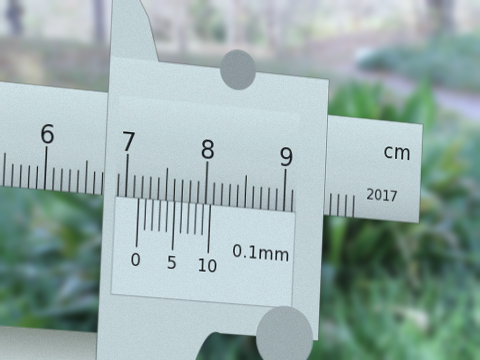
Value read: 71.6mm
